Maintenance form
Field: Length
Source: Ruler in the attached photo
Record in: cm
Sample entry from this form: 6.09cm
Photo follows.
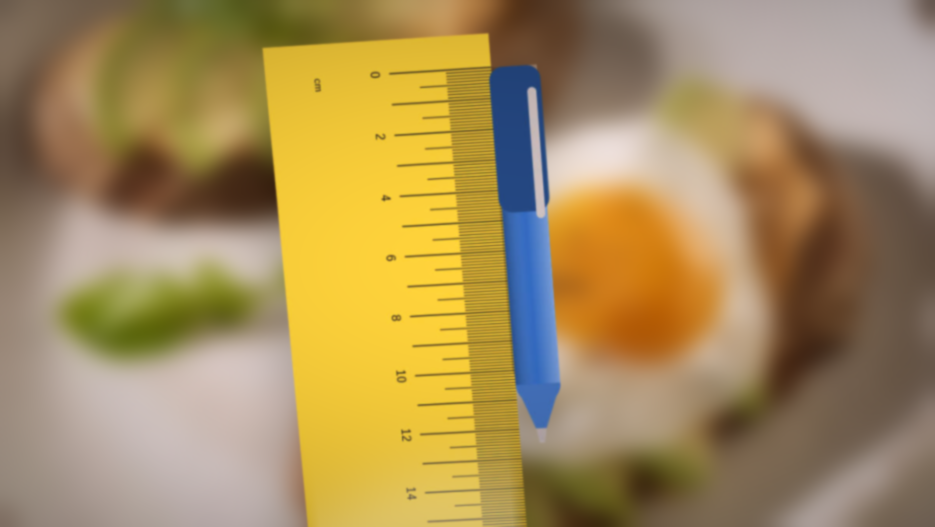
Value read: 12.5cm
